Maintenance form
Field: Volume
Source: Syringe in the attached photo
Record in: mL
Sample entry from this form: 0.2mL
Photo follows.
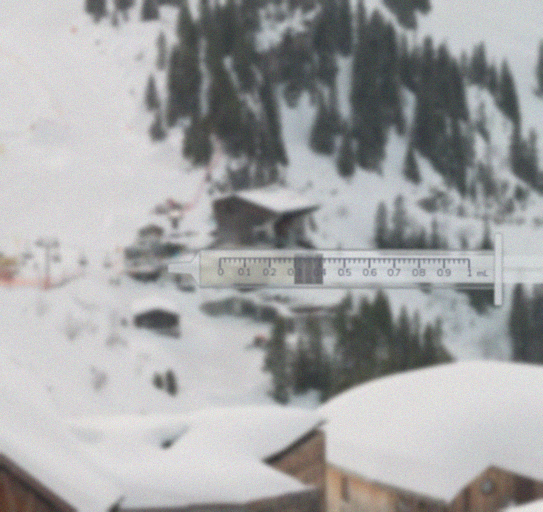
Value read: 0.3mL
